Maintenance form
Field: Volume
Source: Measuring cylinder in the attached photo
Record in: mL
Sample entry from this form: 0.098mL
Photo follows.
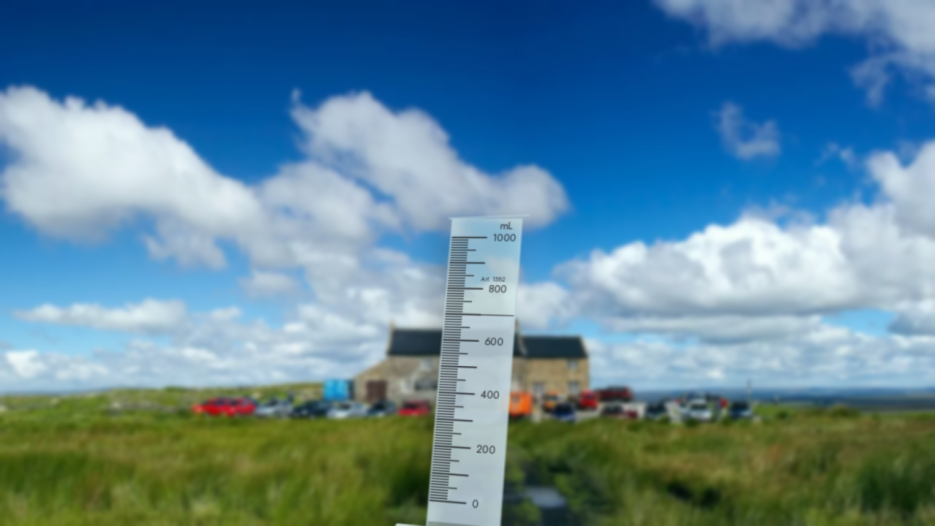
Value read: 700mL
